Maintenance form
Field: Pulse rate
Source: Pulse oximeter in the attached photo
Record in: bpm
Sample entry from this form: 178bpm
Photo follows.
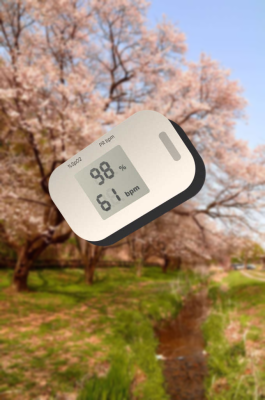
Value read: 61bpm
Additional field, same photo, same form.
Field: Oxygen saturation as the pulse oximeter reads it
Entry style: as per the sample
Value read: 98%
